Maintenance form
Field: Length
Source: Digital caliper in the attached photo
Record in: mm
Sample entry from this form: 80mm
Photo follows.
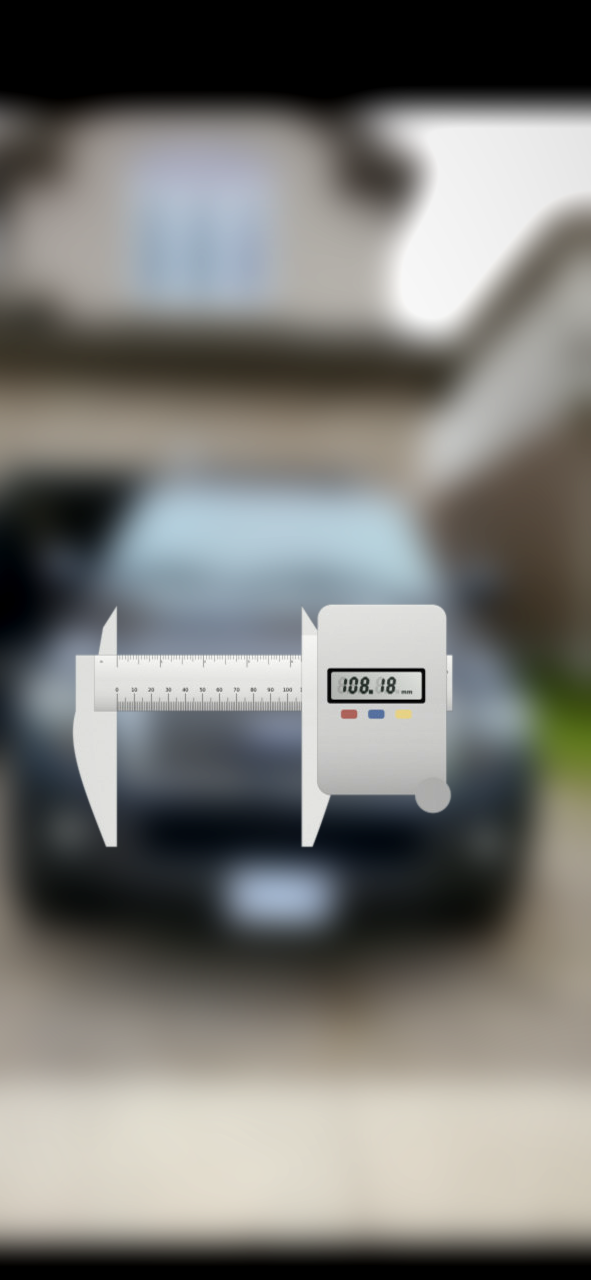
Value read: 108.18mm
